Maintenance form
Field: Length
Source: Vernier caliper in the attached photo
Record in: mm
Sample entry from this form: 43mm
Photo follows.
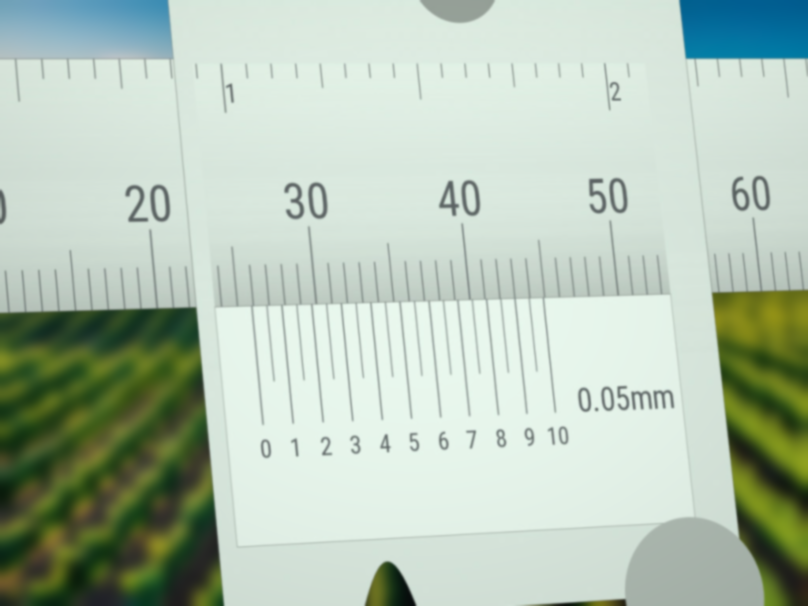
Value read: 25.9mm
